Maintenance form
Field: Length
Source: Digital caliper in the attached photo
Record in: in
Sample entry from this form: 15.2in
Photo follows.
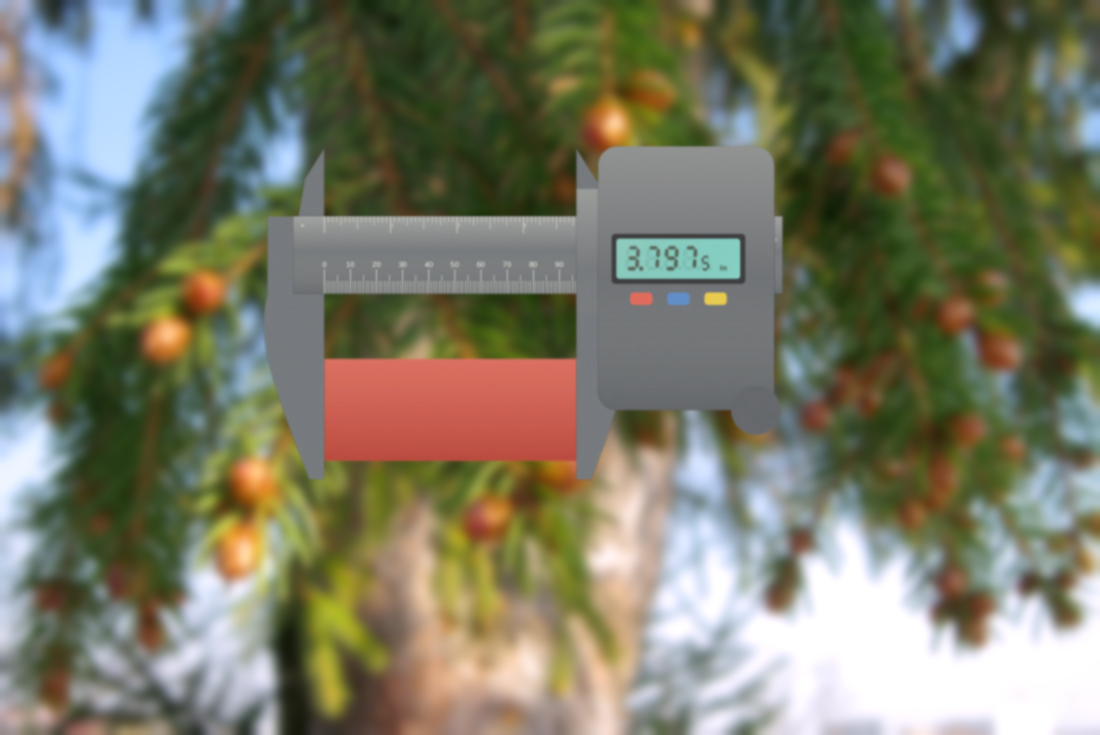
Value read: 3.7975in
